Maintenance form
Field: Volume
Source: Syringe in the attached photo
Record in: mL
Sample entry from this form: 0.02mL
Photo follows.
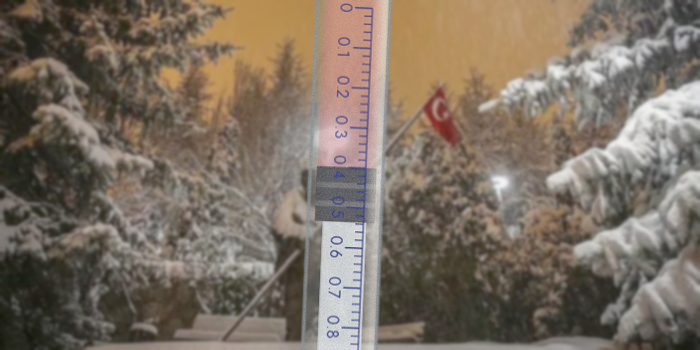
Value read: 0.4mL
